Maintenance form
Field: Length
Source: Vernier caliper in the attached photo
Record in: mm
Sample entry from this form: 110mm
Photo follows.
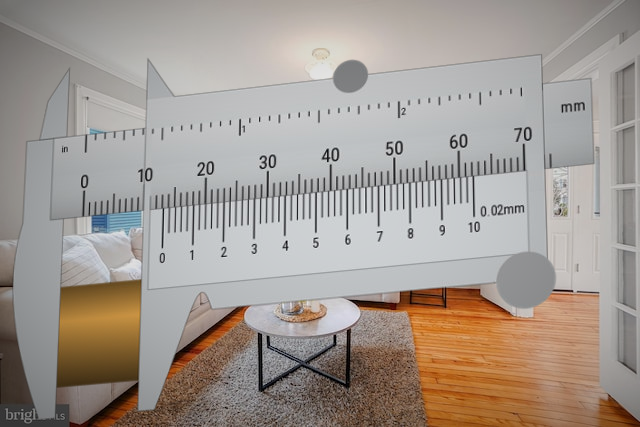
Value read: 13.2mm
